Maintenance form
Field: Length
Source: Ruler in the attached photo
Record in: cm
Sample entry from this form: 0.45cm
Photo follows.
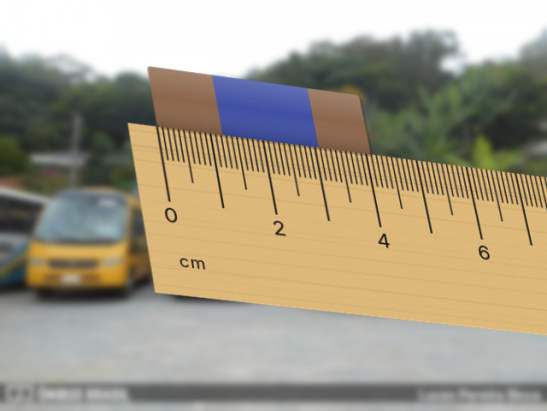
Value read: 4.1cm
